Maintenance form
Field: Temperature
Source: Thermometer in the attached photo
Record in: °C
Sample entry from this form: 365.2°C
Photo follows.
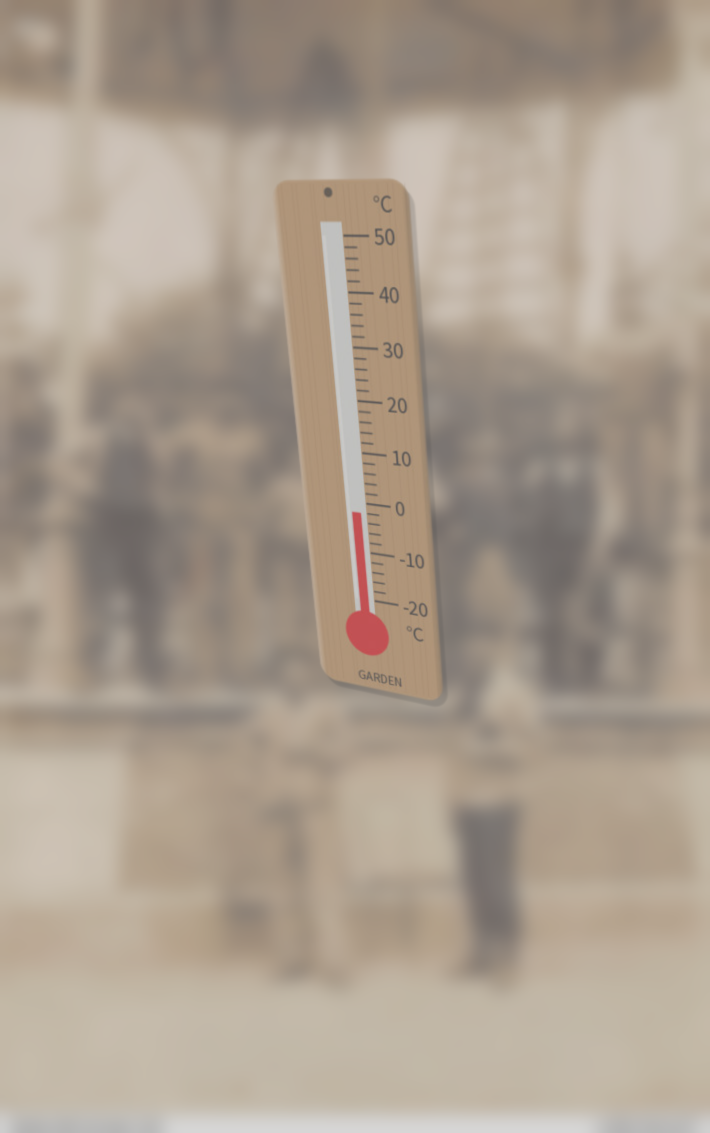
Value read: -2°C
